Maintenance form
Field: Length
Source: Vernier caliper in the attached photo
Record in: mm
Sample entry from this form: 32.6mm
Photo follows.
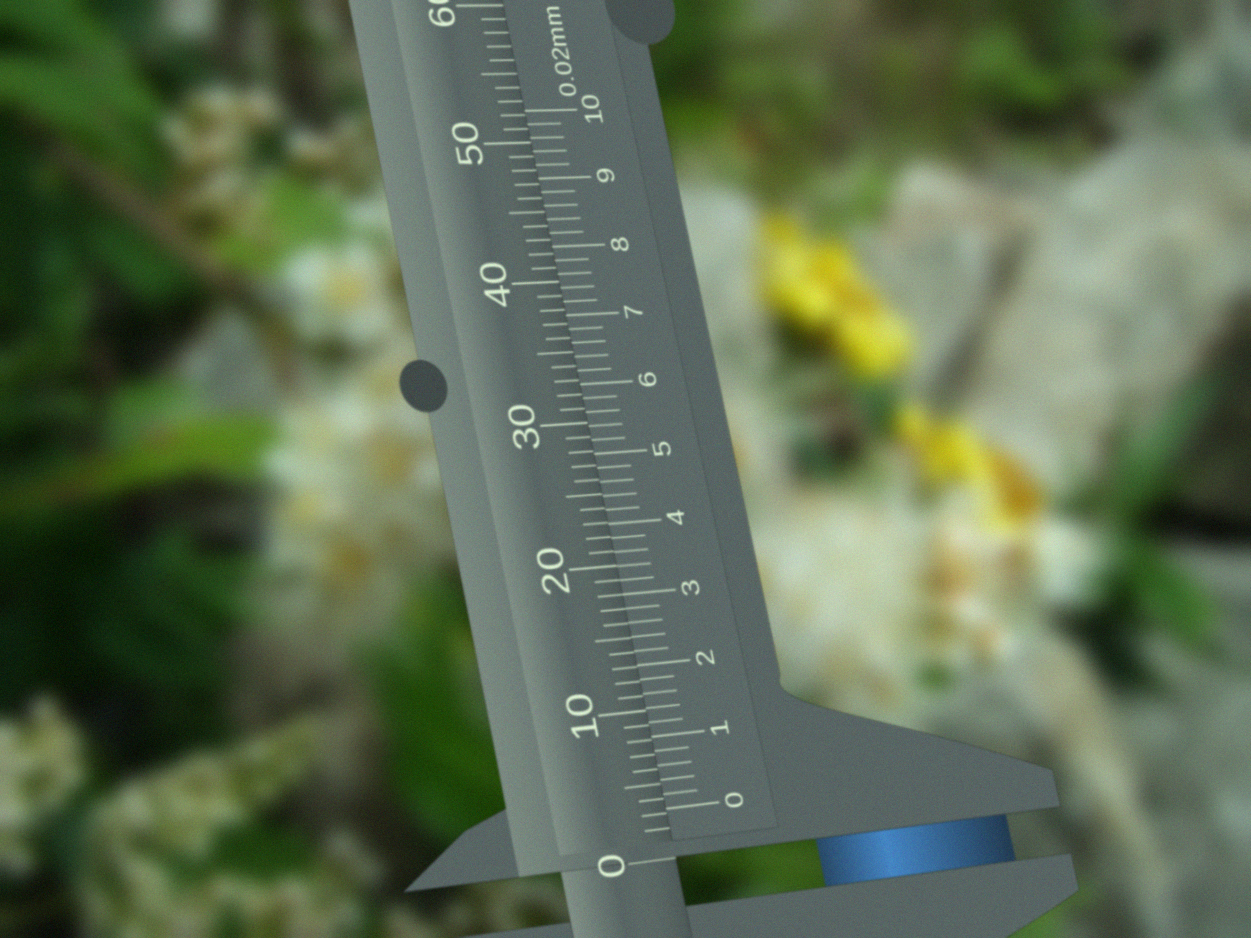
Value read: 3.3mm
